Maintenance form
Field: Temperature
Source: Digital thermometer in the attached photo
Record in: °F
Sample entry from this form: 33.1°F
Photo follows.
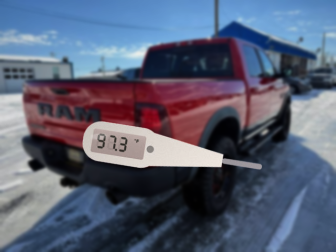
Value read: 97.3°F
